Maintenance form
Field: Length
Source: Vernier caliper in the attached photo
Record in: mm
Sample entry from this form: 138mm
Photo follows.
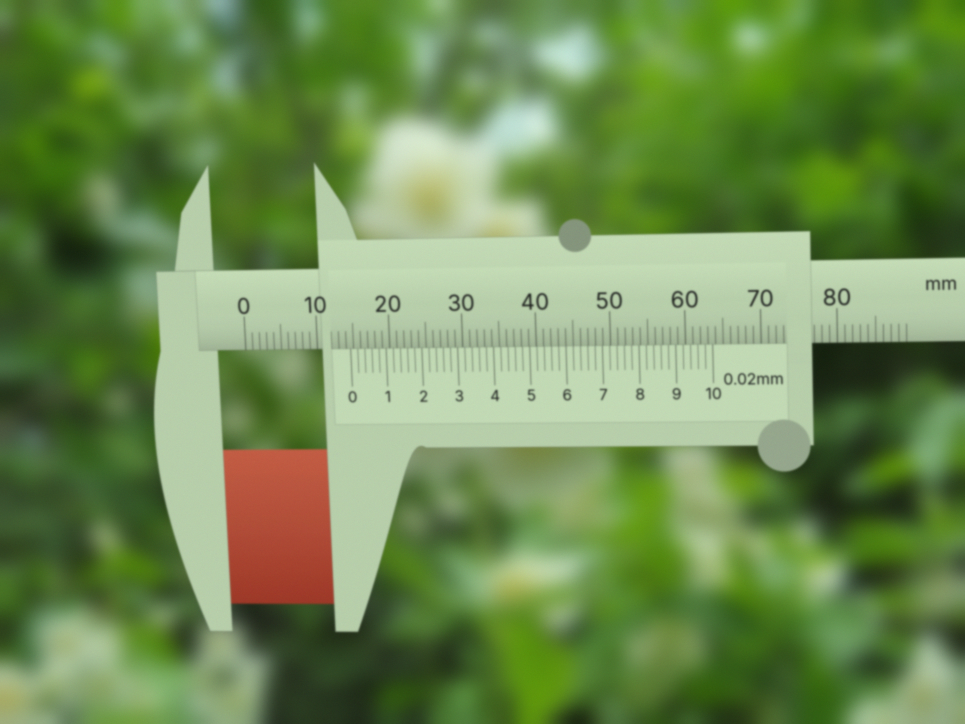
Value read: 14.6mm
